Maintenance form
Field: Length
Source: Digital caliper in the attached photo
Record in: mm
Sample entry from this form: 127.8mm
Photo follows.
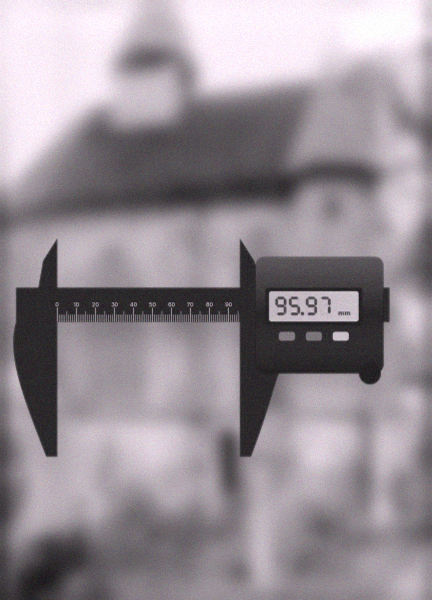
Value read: 95.97mm
